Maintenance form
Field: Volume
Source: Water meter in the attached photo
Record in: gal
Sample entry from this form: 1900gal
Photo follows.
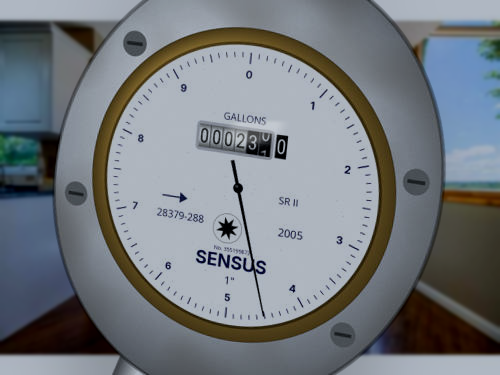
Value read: 2304.5gal
